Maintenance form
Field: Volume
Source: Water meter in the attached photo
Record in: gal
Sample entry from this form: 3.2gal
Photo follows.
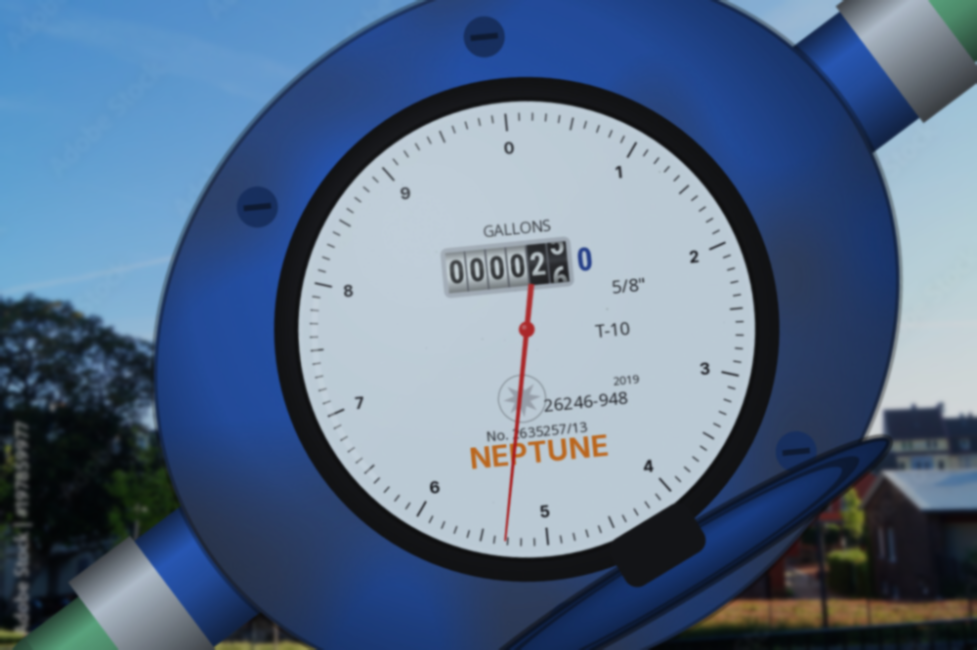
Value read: 255.3gal
